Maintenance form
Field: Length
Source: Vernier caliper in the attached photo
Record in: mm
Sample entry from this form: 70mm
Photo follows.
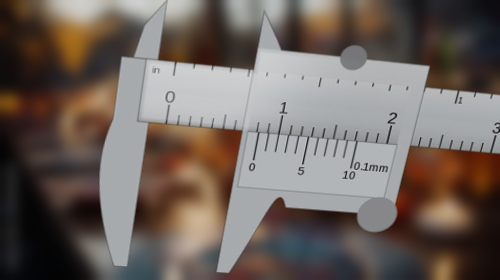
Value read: 8.2mm
